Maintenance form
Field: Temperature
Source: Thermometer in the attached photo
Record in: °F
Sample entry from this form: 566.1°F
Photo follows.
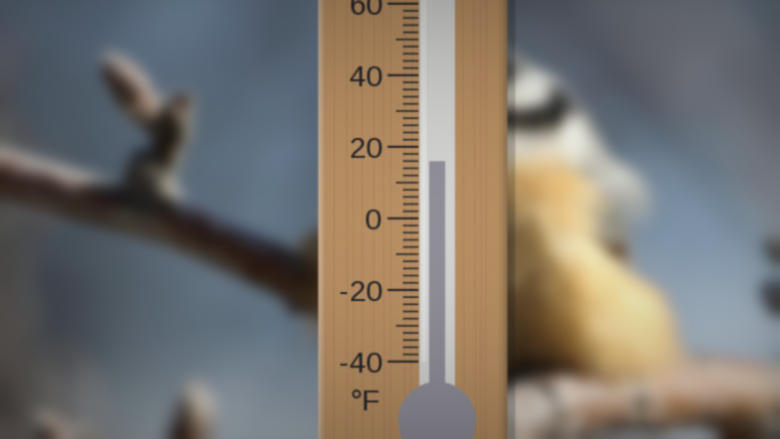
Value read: 16°F
